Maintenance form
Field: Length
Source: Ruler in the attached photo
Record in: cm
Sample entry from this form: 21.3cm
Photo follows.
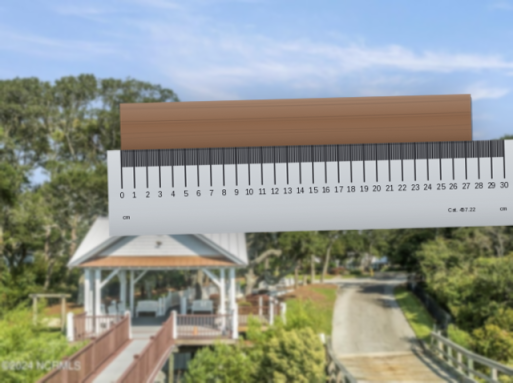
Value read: 27.5cm
